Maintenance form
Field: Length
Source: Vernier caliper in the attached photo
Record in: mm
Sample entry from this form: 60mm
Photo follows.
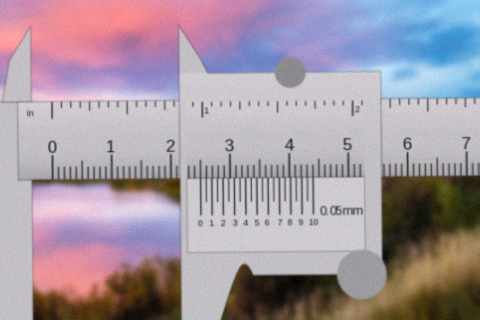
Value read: 25.0mm
